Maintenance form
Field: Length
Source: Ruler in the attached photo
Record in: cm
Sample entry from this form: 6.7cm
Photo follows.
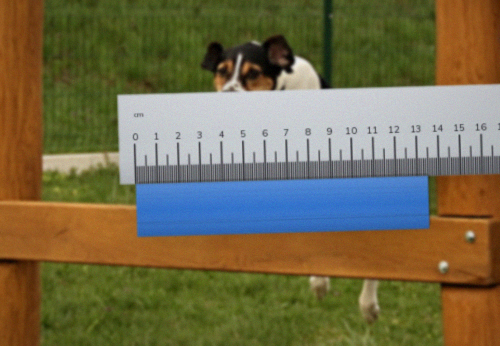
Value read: 13.5cm
